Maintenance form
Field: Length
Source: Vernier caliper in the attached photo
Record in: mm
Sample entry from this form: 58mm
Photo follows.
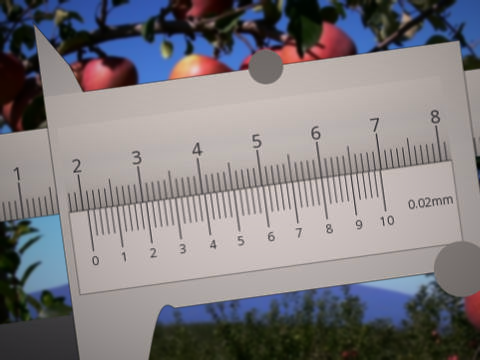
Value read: 20.8mm
